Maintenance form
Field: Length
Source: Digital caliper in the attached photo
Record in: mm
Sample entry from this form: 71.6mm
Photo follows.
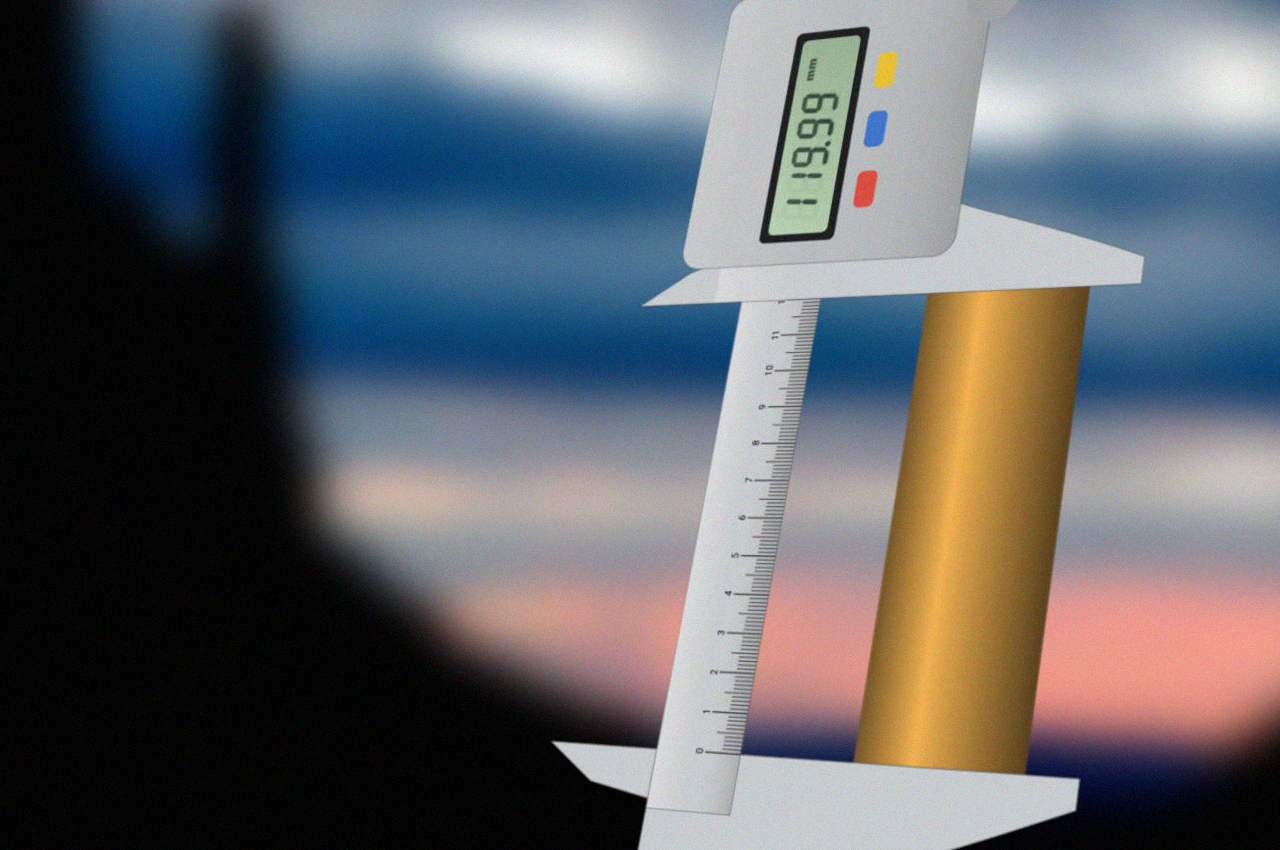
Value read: 119.99mm
